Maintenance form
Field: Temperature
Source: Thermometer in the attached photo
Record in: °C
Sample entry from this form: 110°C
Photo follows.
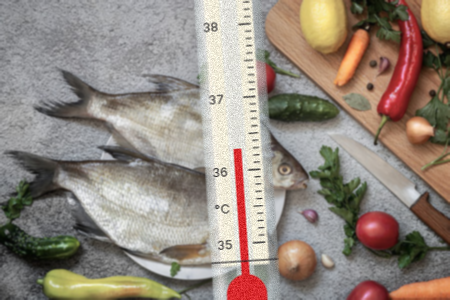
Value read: 36.3°C
